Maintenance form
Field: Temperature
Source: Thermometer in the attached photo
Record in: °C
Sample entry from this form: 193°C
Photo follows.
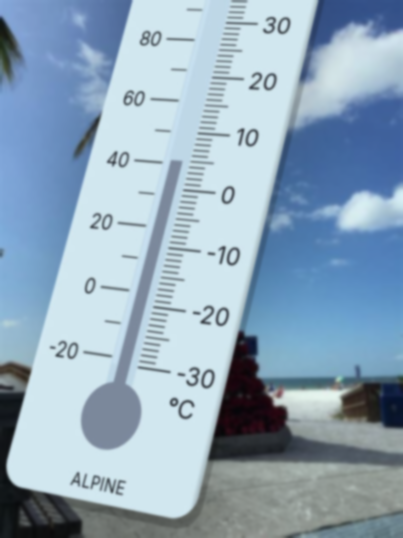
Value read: 5°C
